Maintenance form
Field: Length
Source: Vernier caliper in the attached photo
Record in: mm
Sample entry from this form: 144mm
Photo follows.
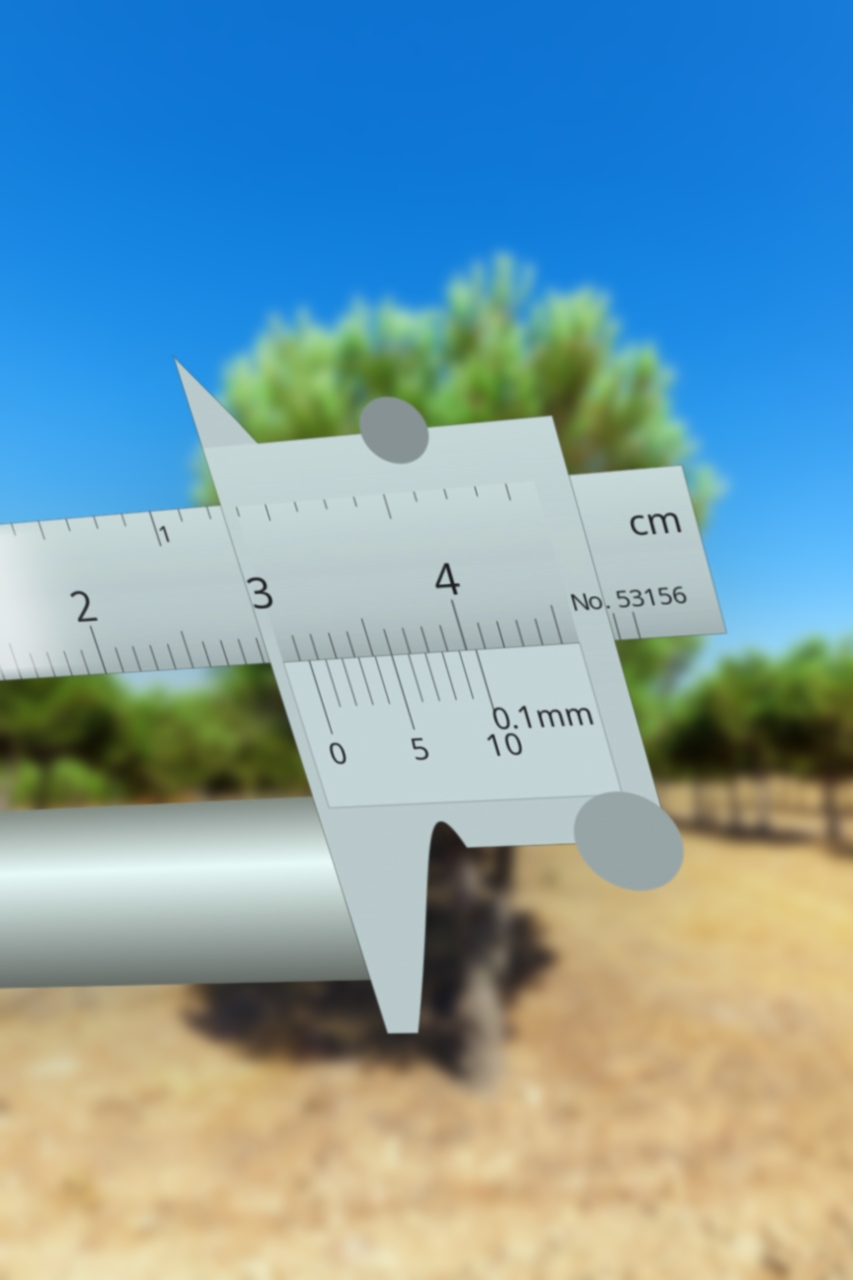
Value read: 31.5mm
